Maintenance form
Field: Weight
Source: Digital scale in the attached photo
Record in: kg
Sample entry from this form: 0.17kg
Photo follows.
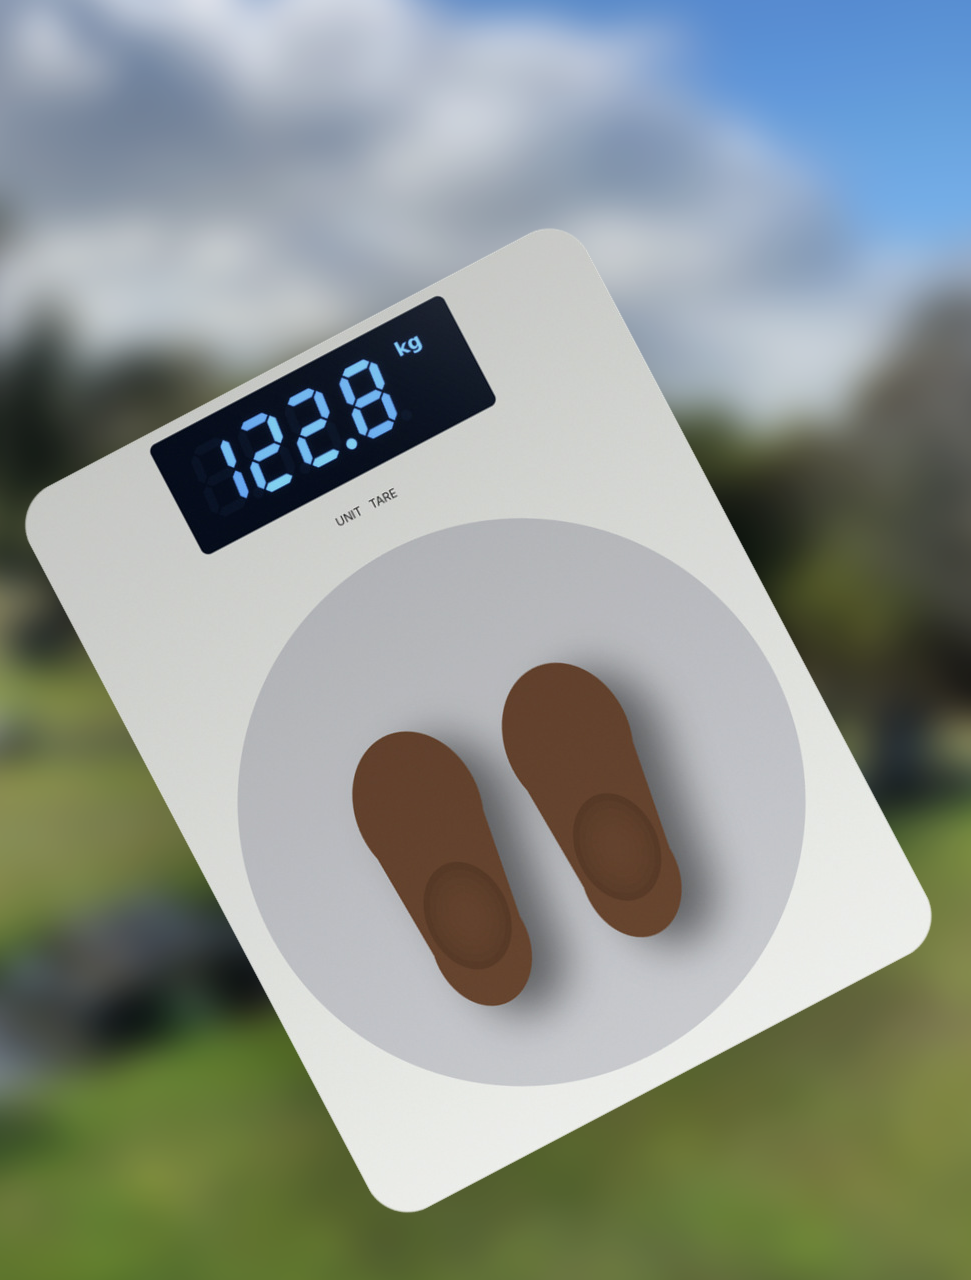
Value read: 122.8kg
